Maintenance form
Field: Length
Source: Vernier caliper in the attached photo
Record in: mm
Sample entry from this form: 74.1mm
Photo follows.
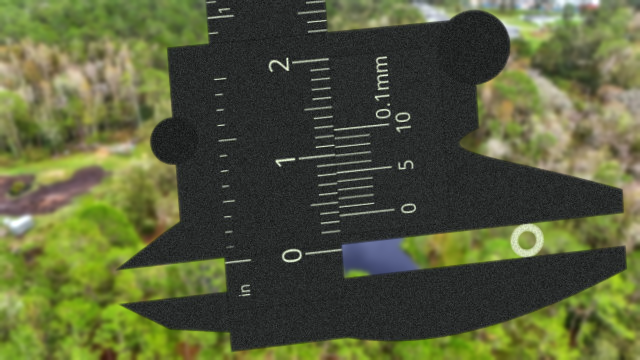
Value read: 3.6mm
